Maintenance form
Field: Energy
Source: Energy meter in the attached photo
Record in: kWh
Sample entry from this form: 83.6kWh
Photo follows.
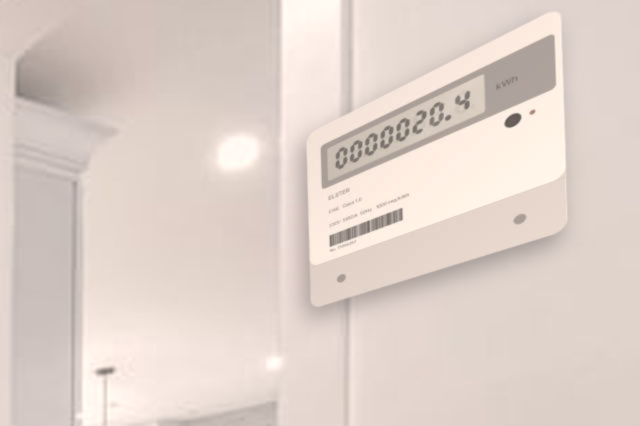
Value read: 20.4kWh
